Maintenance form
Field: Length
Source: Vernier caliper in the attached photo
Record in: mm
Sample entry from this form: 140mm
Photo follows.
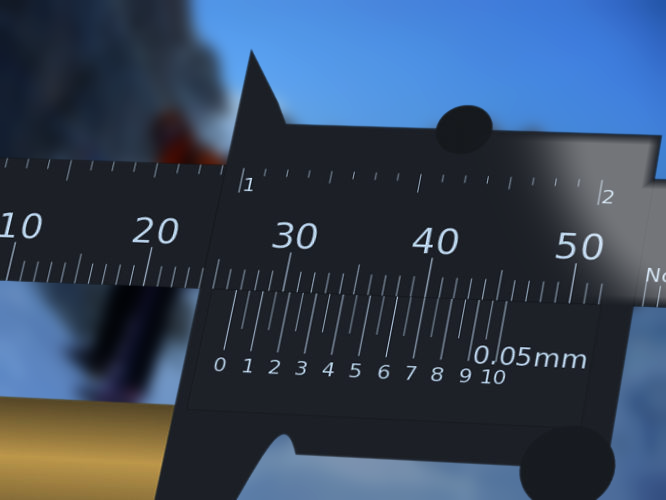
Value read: 26.7mm
